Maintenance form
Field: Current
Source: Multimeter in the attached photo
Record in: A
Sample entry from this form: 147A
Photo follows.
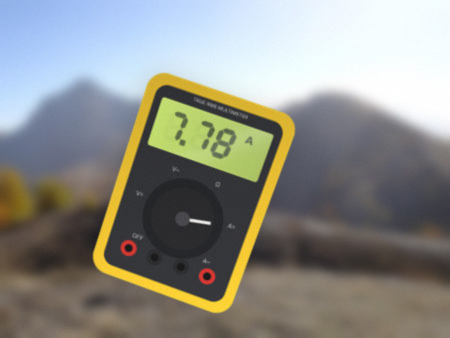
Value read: 7.78A
